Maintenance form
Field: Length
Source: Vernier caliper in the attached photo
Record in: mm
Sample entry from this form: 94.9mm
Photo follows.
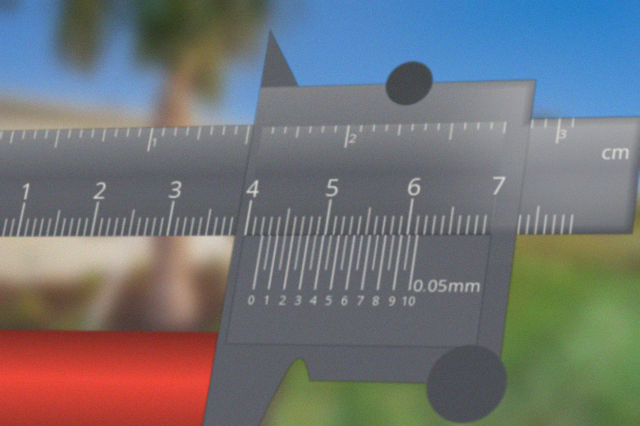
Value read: 42.2mm
